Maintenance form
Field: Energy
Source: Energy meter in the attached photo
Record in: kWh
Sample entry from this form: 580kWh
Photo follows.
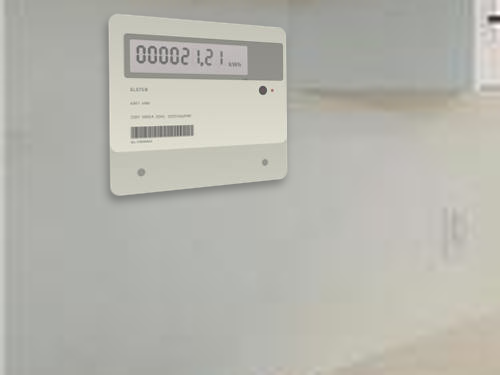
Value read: 21.21kWh
